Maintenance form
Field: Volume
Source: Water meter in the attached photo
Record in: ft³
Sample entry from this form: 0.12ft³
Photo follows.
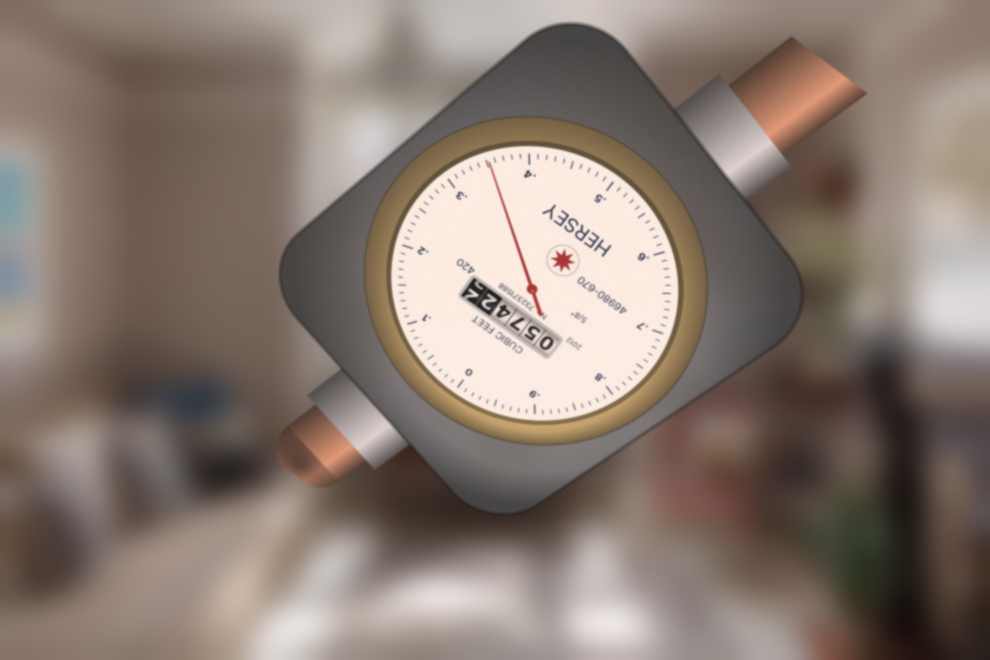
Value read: 57422.35ft³
